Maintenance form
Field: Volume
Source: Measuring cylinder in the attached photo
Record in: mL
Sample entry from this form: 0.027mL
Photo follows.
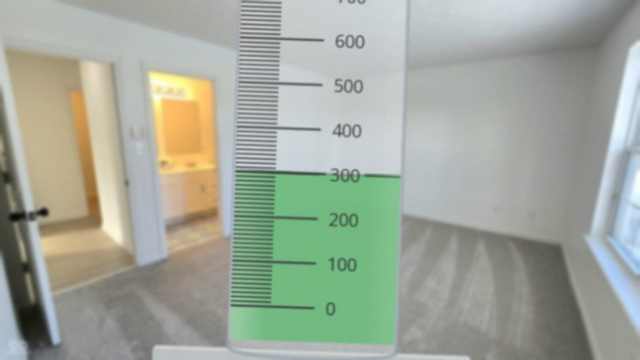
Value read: 300mL
